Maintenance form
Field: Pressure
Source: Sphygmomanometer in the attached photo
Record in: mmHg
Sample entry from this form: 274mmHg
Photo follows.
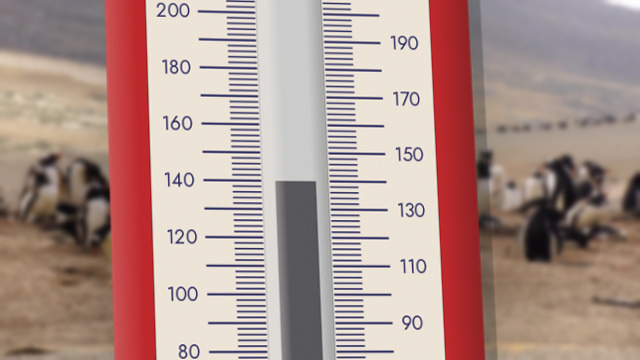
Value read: 140mmHg
